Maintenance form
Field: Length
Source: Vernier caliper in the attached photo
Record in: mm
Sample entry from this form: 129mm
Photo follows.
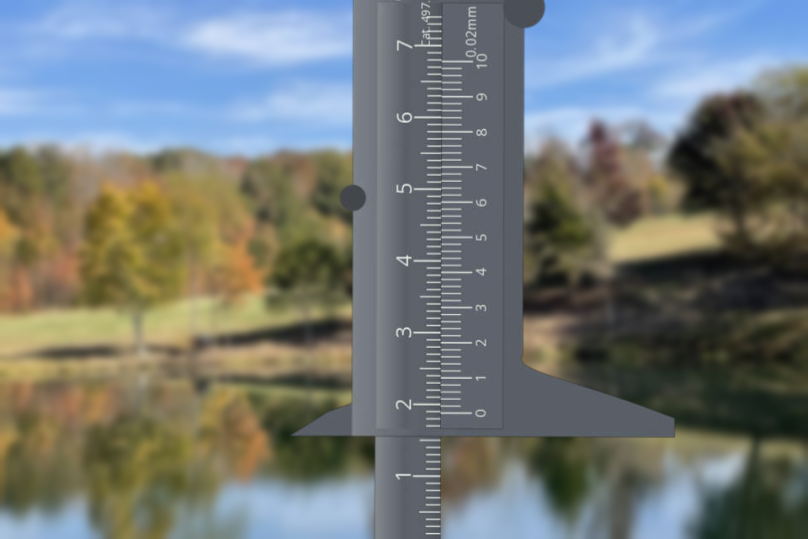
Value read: 18.8mm
